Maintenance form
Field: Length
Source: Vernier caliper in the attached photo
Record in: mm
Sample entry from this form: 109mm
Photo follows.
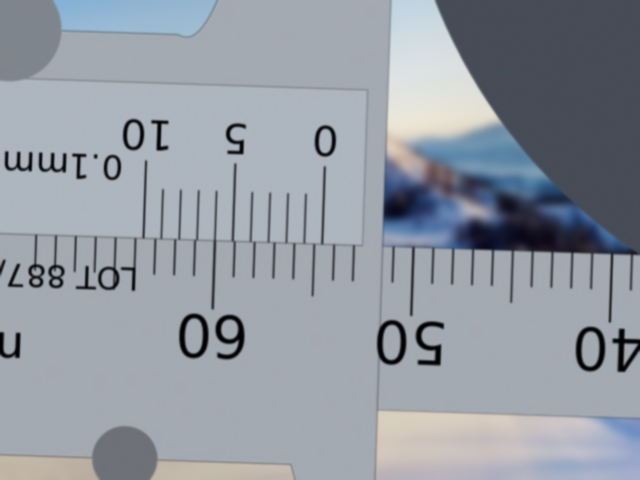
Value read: 54.6mm
